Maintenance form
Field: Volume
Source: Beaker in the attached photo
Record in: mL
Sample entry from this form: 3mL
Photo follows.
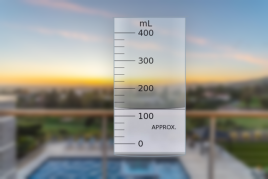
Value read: 125mL
